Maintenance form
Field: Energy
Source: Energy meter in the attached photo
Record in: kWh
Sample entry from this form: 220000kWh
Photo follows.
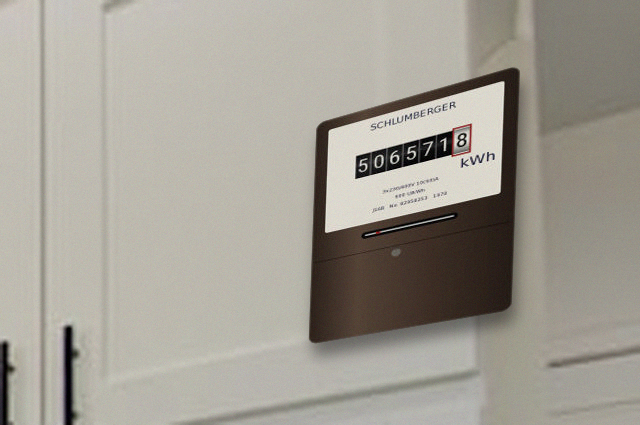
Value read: 506571.8kWh
